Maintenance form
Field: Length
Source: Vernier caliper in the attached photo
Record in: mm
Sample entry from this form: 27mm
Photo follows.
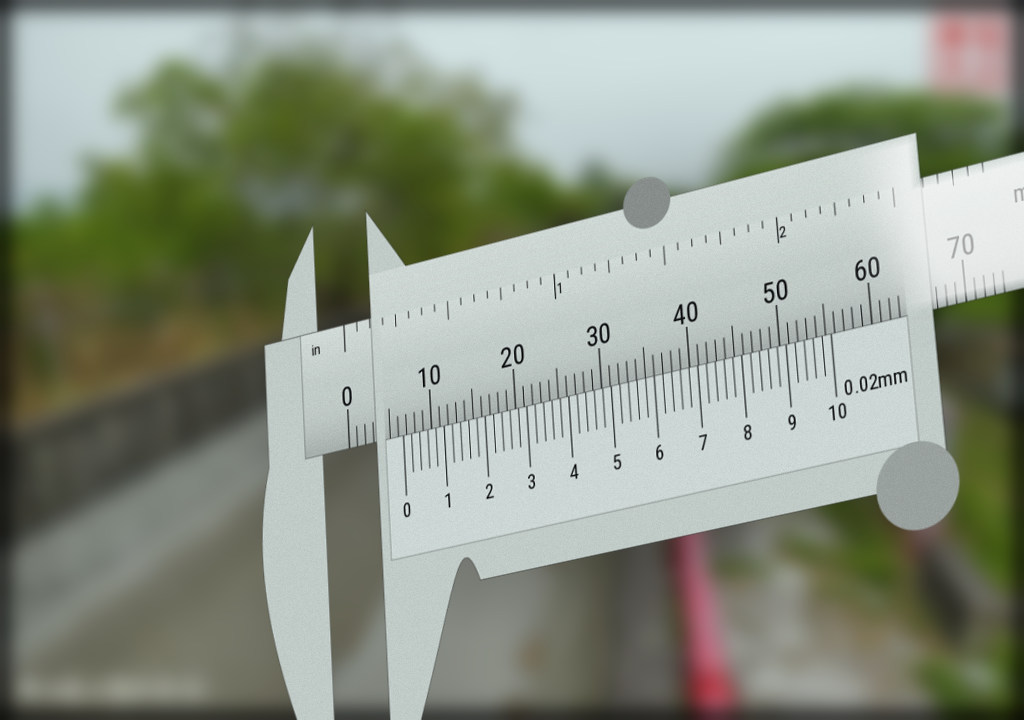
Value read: 6.6mm
